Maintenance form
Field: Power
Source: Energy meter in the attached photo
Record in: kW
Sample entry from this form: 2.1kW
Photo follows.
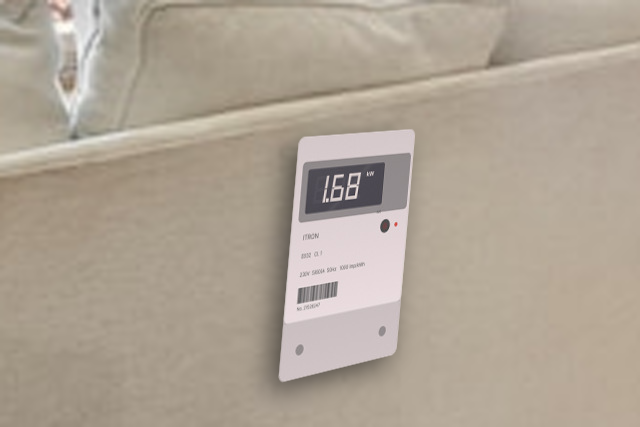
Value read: 1.68kW
